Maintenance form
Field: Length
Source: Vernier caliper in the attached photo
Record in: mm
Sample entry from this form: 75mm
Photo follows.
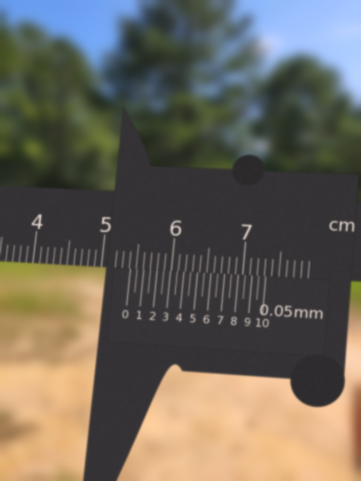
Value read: 54.2mm
